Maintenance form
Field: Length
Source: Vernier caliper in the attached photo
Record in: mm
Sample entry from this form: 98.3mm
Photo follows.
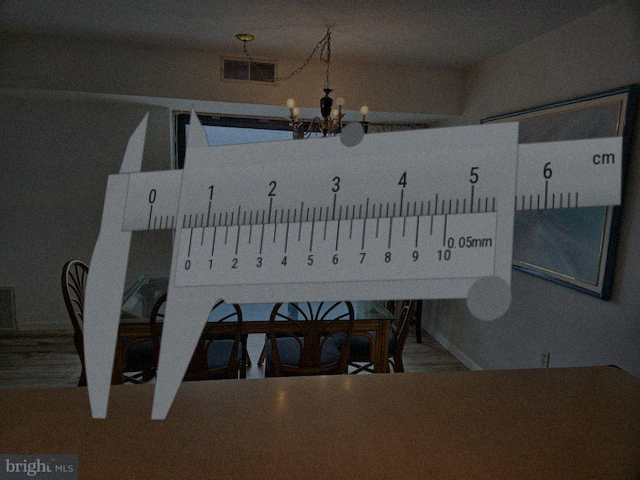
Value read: 7.5mm
